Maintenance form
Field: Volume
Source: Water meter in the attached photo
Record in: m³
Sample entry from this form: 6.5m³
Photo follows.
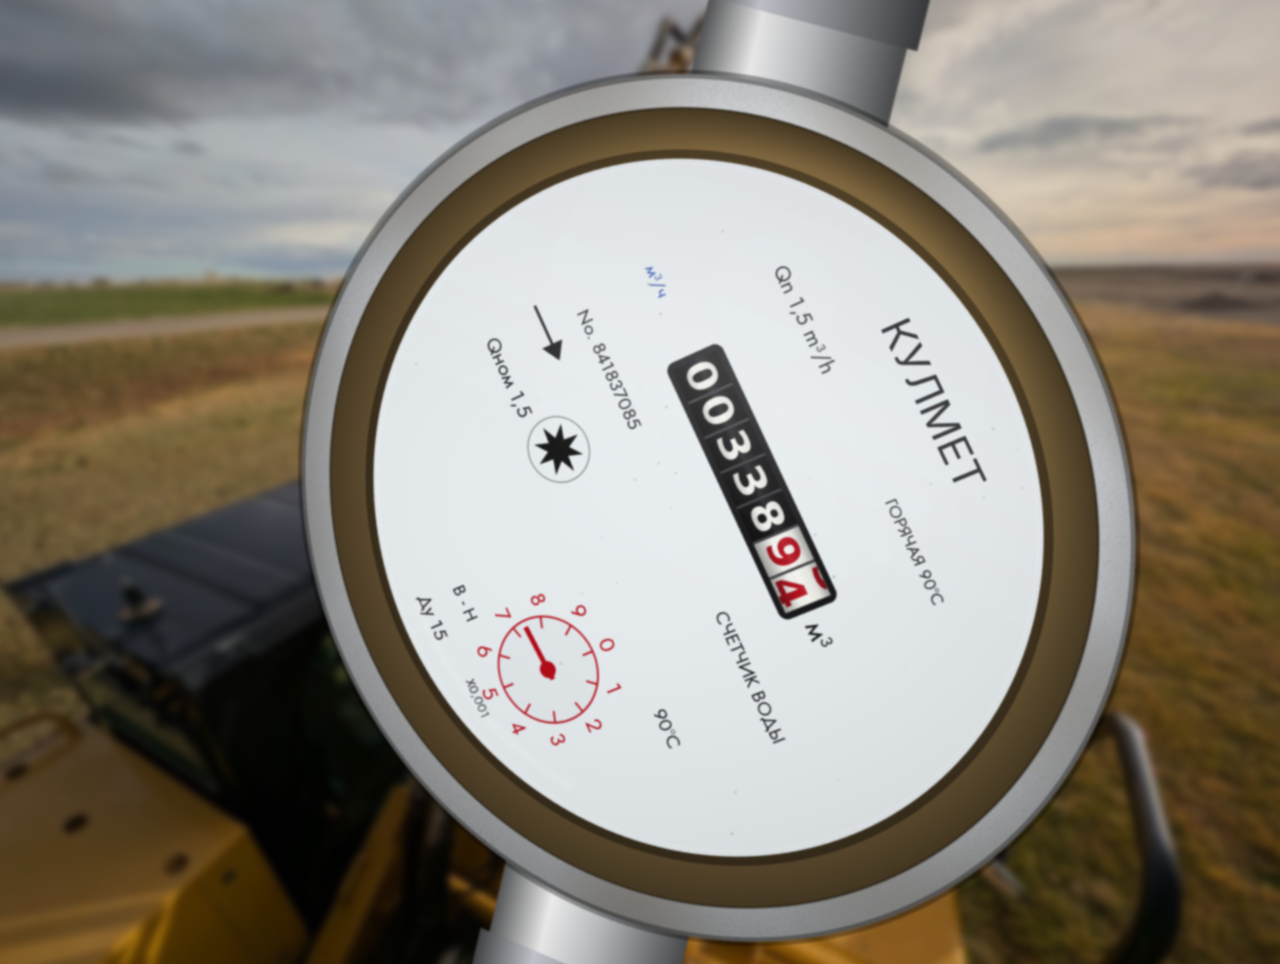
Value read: 338.937m³
